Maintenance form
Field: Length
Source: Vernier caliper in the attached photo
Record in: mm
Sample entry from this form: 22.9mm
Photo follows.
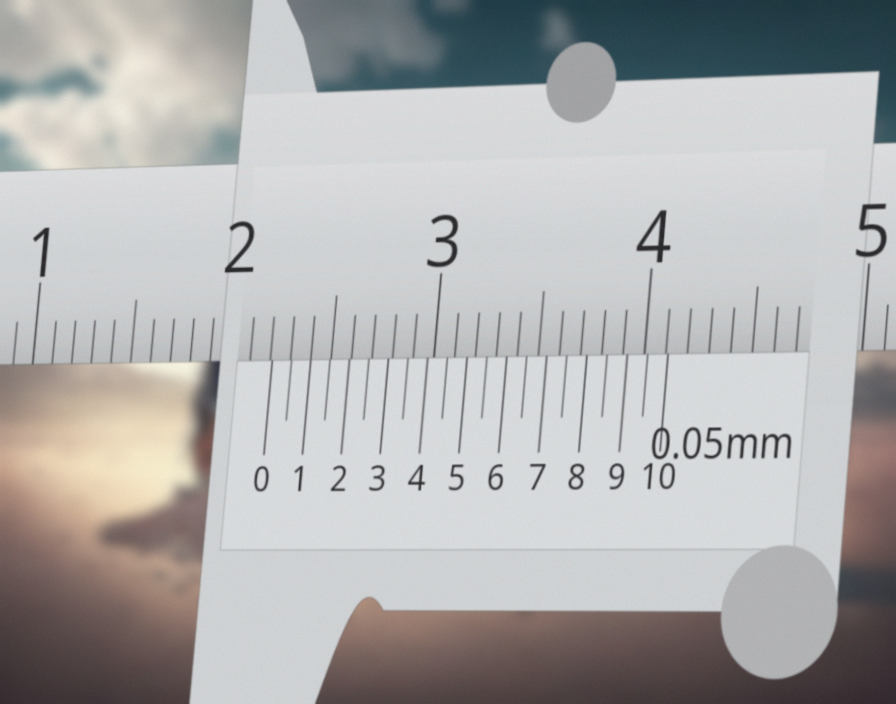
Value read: 22.1mm
